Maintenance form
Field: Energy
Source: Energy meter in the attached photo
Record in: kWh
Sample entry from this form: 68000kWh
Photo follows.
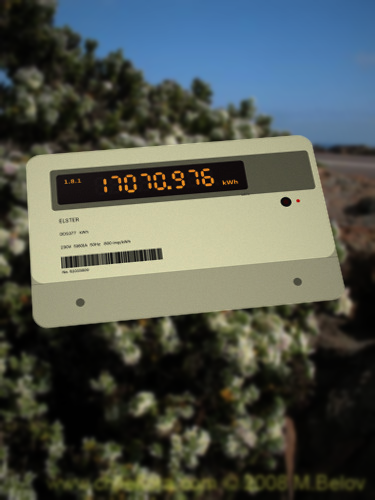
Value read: 17070.976kWh
